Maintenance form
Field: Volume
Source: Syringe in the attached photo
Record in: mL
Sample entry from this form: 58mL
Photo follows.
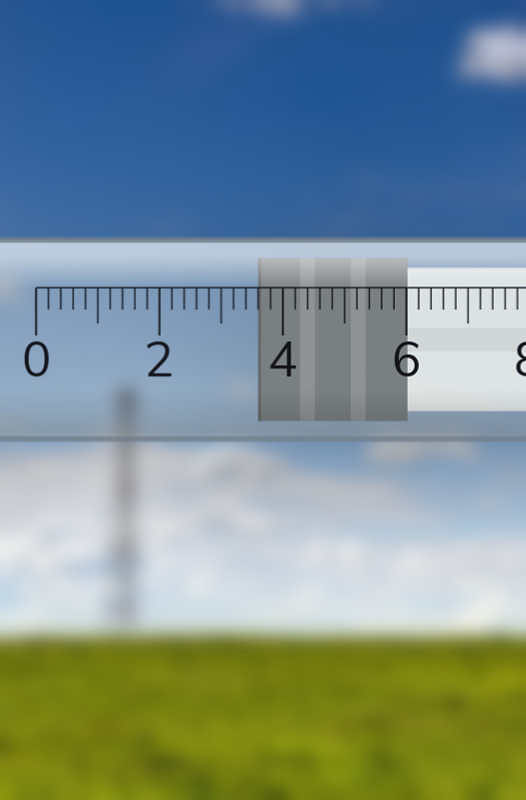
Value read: 3.6mL
